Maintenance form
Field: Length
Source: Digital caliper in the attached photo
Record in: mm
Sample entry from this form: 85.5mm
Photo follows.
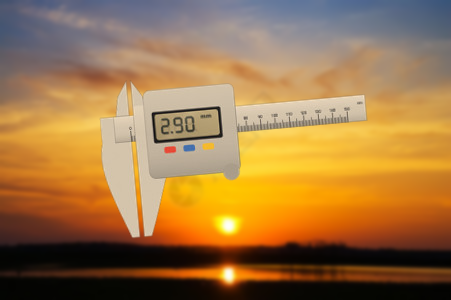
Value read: 2.90mm
